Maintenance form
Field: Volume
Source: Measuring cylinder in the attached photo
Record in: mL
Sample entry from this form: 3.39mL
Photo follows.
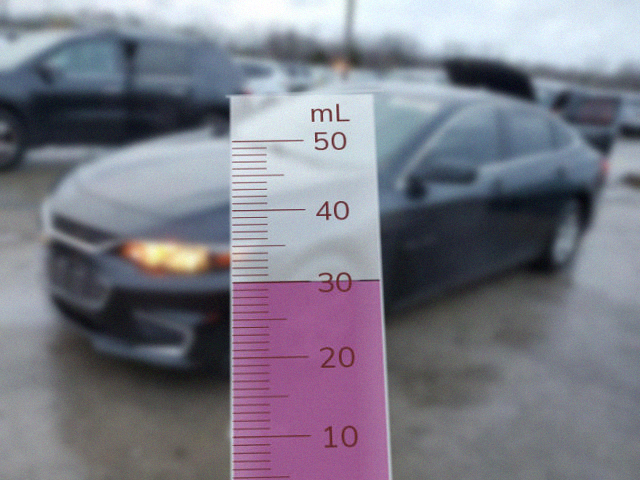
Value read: 30mL
